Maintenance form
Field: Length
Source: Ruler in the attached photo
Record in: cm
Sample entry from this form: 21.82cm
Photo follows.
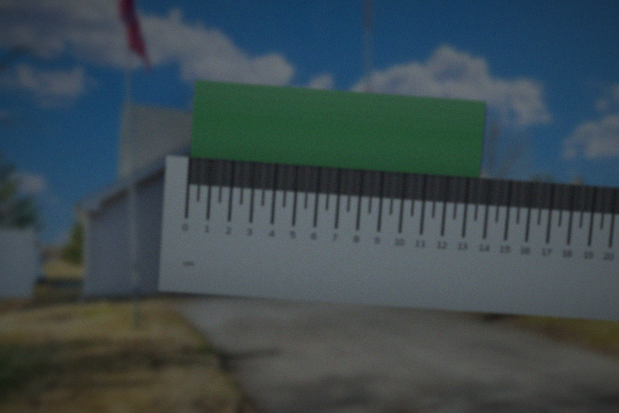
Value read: 13.5cm
